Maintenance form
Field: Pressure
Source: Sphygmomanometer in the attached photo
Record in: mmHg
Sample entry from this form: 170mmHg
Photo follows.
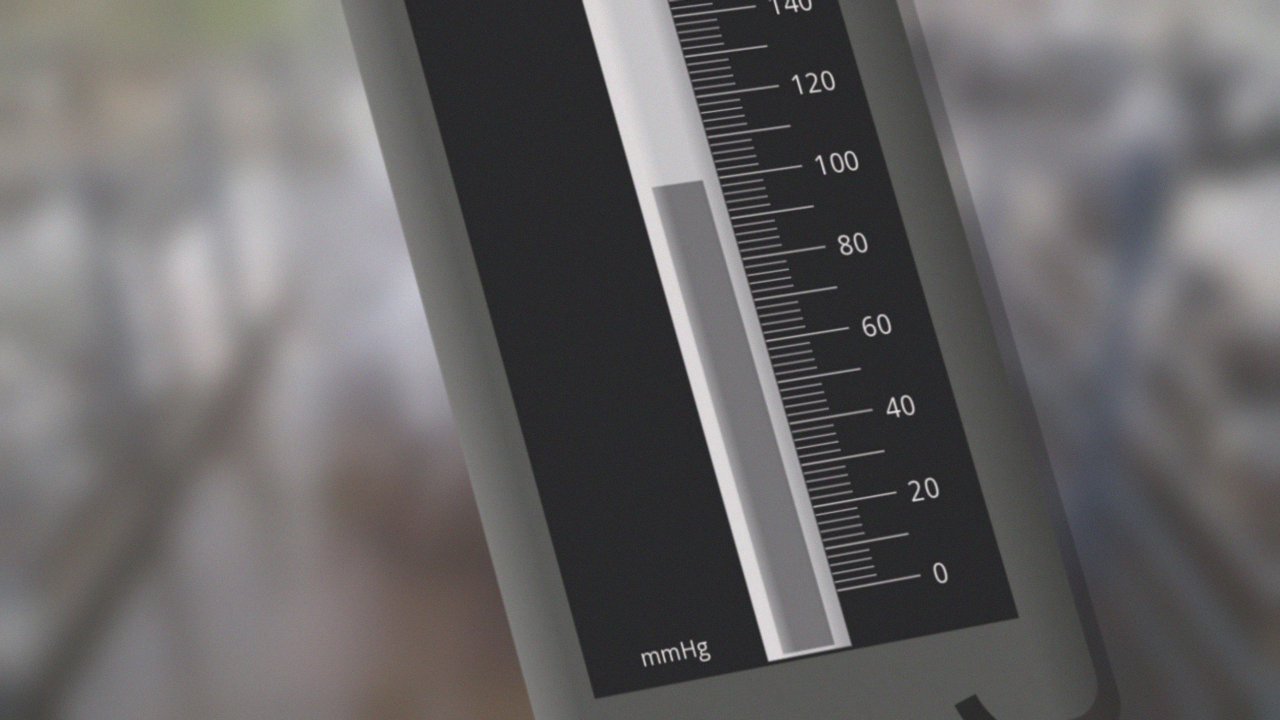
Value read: 100mmHg
